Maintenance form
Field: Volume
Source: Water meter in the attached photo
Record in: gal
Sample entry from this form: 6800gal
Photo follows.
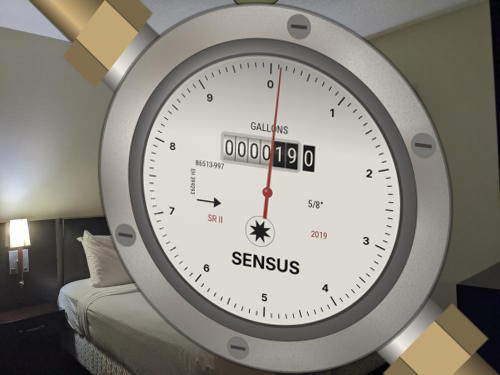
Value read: 190.1gal
